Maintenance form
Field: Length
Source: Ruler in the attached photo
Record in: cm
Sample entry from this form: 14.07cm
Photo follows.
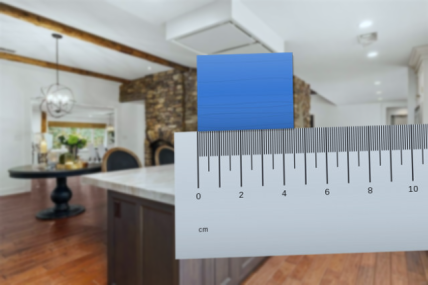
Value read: 4.5cm
